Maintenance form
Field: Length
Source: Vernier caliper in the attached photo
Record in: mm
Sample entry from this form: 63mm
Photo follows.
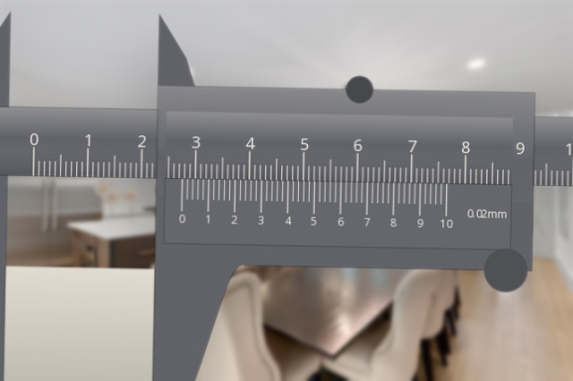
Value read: 27.6mm
